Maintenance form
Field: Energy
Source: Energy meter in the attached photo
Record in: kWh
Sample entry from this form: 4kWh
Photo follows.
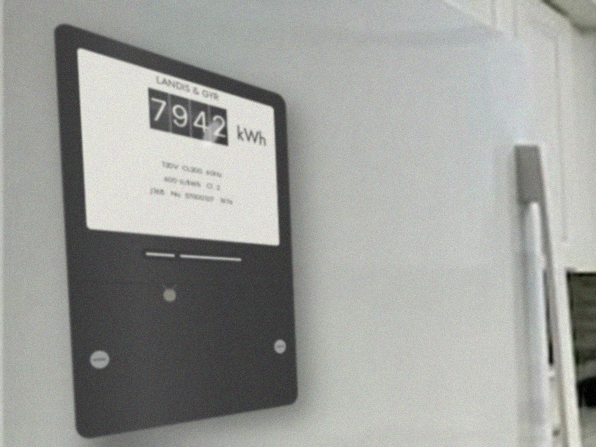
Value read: 7942kWh
